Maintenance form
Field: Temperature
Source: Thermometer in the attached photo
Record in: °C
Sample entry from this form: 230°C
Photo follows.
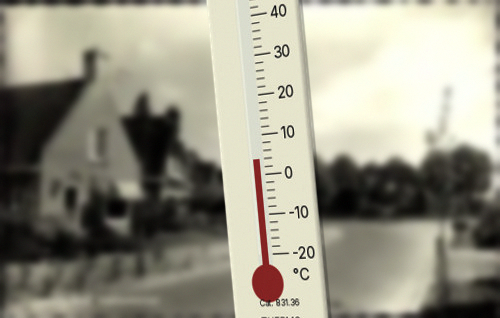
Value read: 4°C
